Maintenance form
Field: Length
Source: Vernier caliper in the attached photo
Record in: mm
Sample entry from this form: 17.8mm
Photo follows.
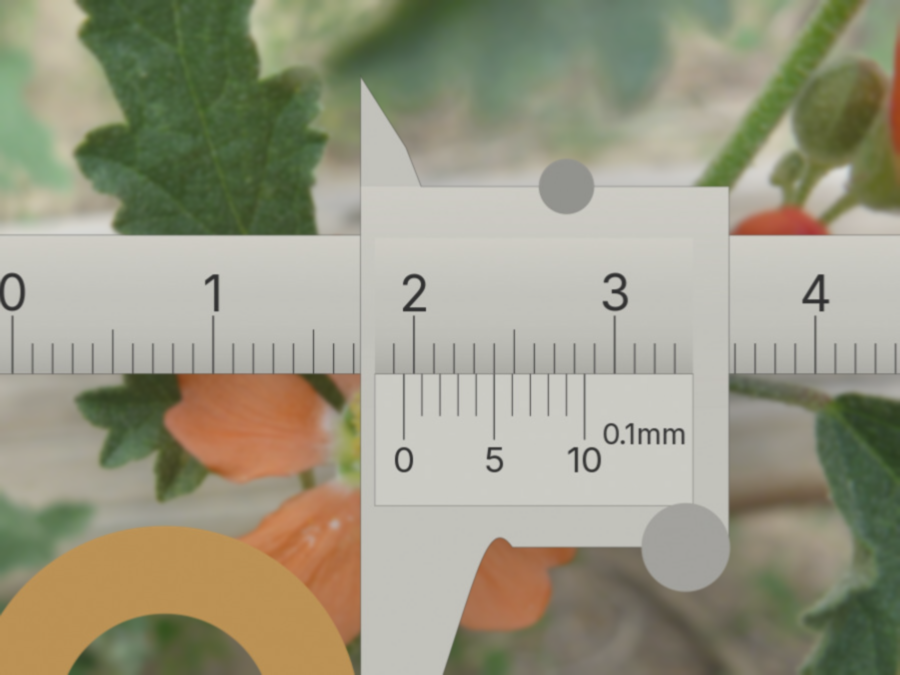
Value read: 19.5mm
